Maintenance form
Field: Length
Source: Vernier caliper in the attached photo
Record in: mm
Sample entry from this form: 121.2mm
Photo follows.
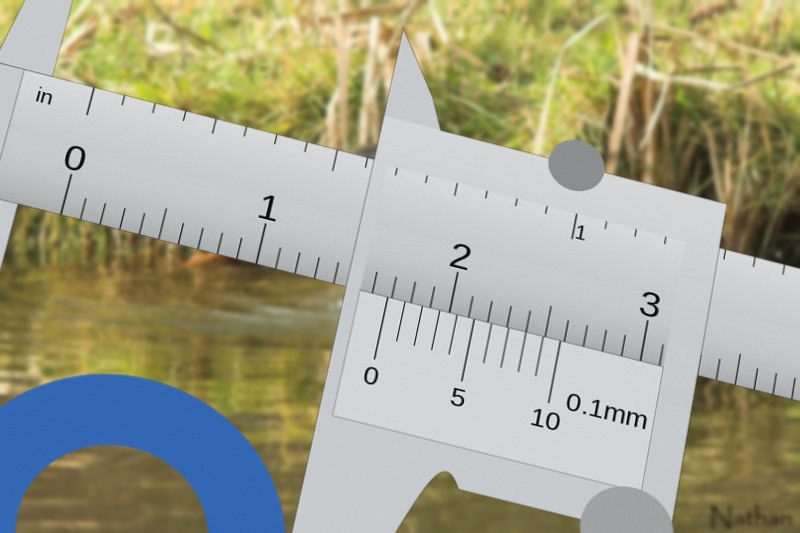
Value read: 16.8mm
